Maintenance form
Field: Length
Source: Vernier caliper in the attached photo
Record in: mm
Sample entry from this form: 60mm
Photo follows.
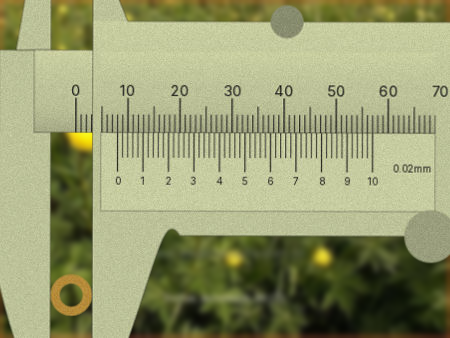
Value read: 8.0mm
